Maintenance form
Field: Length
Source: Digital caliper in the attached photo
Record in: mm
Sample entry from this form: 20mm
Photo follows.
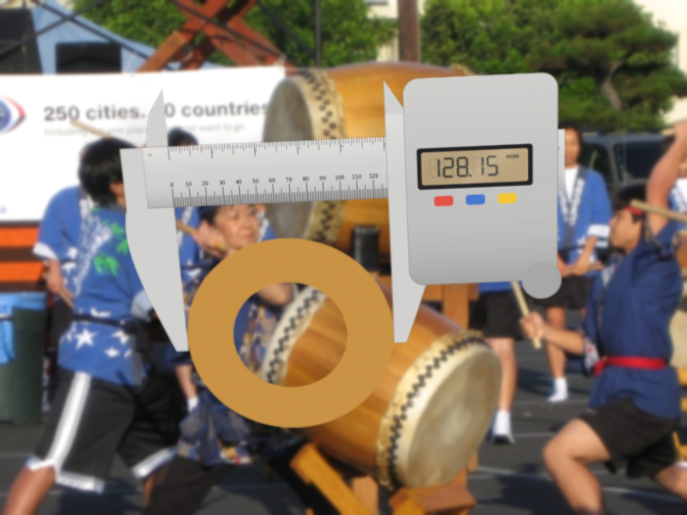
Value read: 128.15mm
